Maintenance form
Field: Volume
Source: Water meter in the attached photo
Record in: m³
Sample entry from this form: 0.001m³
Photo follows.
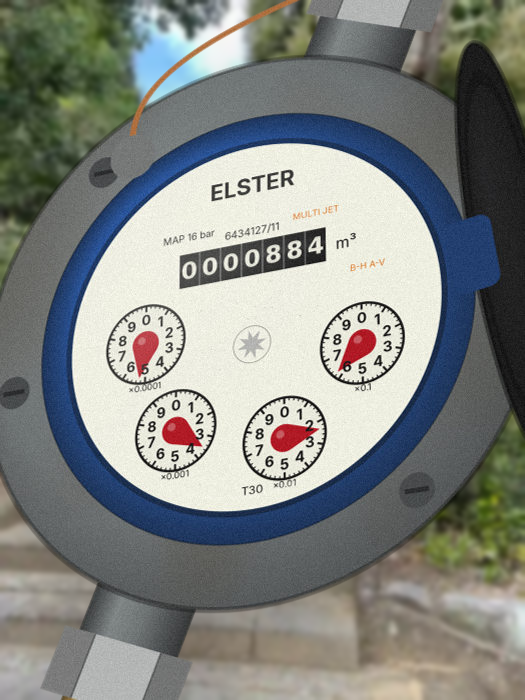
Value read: 884.6235m³
